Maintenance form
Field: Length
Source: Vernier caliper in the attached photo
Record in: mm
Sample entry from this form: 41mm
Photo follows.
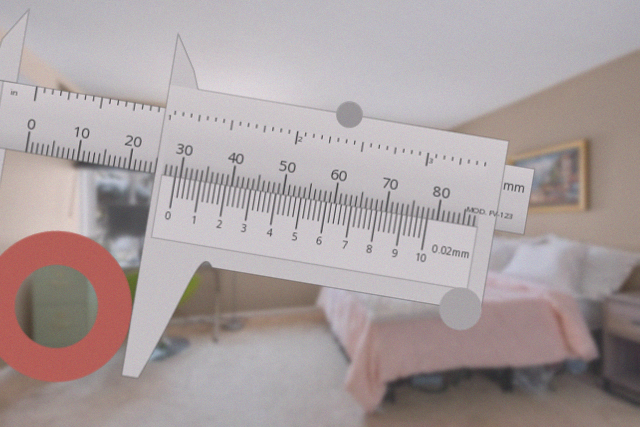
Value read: 29.0mm
